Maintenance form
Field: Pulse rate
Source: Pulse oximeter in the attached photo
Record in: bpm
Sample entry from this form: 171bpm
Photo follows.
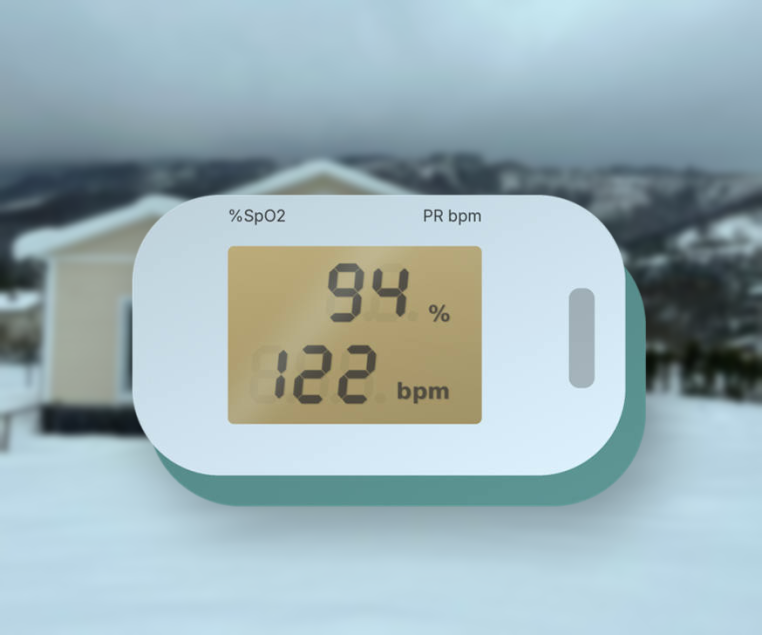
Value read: 122bpm
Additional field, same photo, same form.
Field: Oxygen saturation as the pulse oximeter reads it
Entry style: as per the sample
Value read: 94%
